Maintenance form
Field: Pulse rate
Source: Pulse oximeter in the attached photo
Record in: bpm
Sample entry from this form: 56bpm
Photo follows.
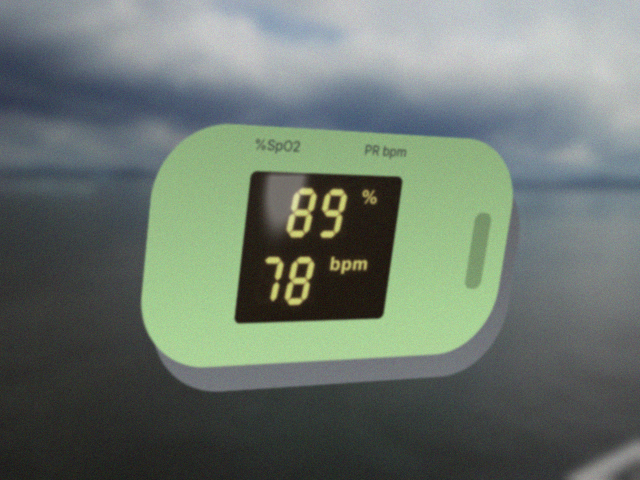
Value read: 78bpm
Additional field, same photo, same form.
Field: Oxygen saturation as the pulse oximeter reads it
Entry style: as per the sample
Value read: 89%
